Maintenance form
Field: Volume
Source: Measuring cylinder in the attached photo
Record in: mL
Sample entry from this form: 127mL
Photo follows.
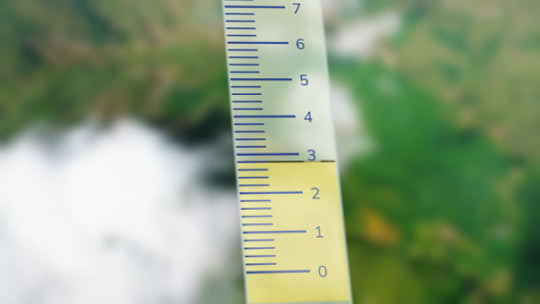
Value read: 2.8mL
